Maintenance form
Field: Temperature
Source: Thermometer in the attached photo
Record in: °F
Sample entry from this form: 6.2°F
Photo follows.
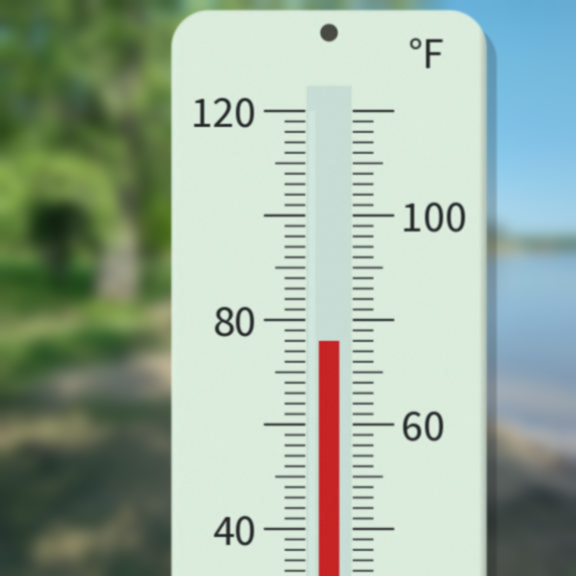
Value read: 76°F
